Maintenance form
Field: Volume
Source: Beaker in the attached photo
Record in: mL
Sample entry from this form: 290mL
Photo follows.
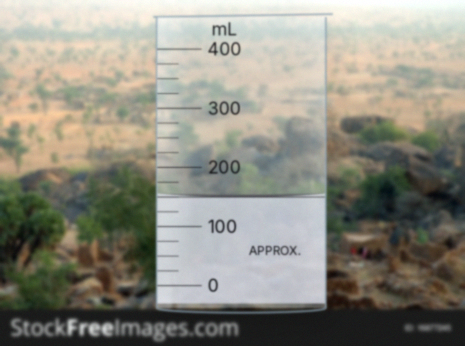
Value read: 150mL
